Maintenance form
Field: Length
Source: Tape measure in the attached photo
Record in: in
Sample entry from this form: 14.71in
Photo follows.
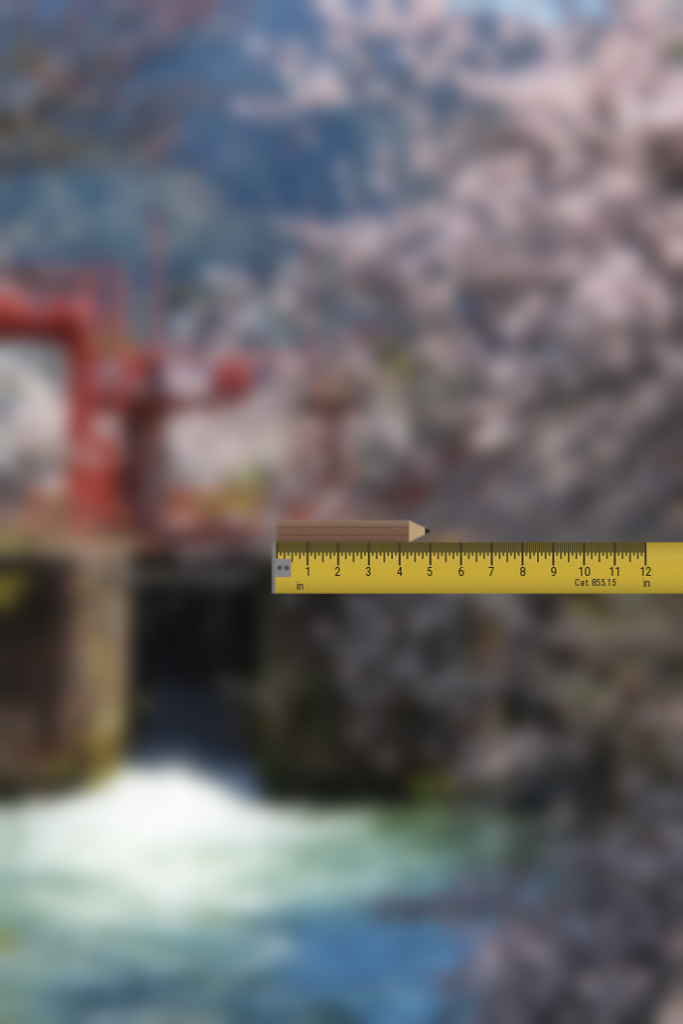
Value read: 5in
